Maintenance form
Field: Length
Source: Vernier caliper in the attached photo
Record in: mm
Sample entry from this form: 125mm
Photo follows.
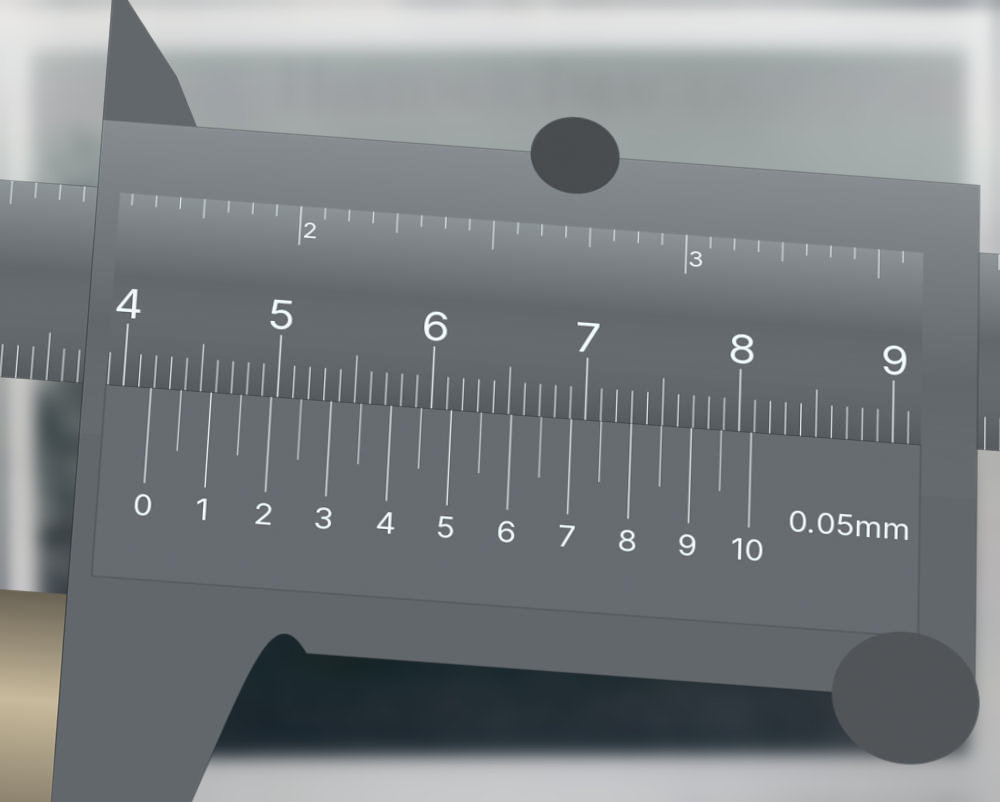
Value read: 41.8mm
